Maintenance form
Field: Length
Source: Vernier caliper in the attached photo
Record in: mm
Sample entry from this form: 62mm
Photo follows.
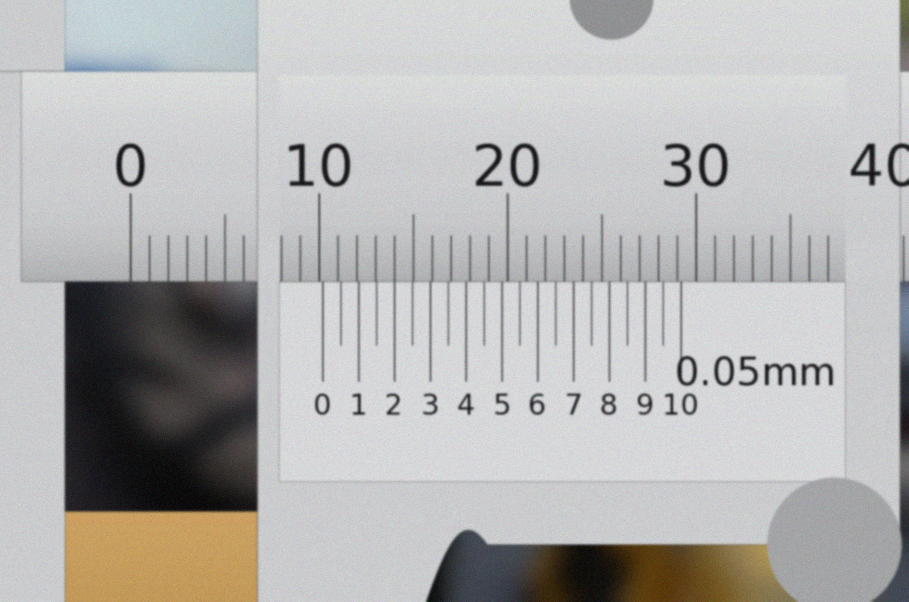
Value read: 10.2mm
